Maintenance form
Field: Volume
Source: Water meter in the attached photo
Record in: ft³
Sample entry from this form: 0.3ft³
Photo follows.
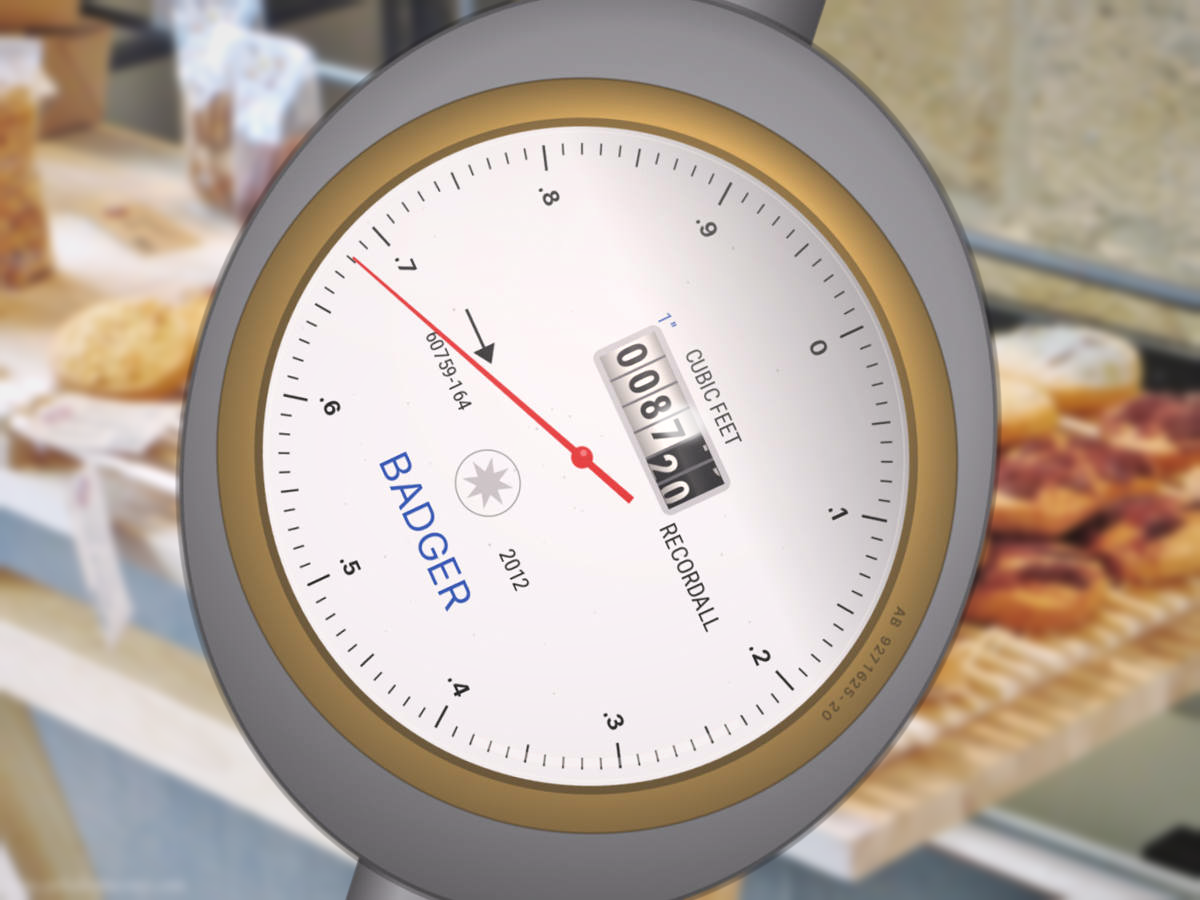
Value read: 8719.68ft³
